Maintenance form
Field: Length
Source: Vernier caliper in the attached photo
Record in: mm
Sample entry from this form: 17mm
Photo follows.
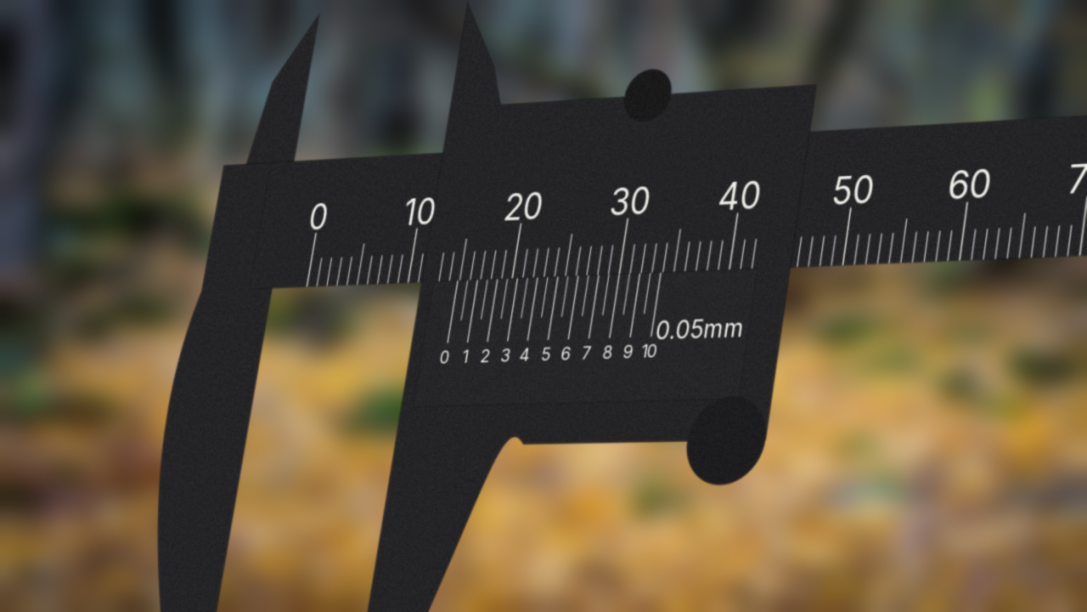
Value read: 14.8mm
